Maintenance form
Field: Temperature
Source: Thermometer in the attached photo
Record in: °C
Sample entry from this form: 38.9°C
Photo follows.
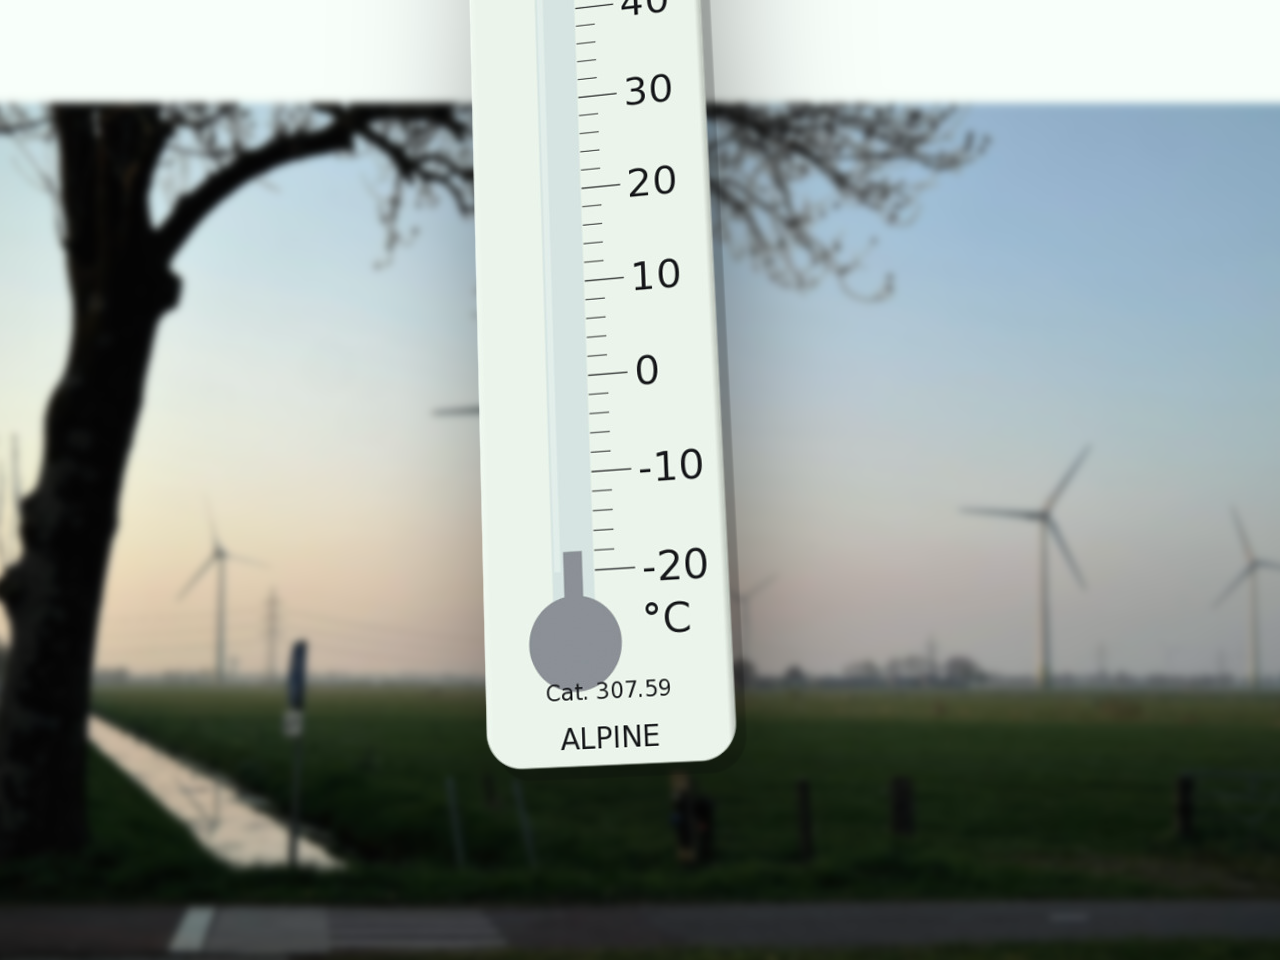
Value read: -18°C
